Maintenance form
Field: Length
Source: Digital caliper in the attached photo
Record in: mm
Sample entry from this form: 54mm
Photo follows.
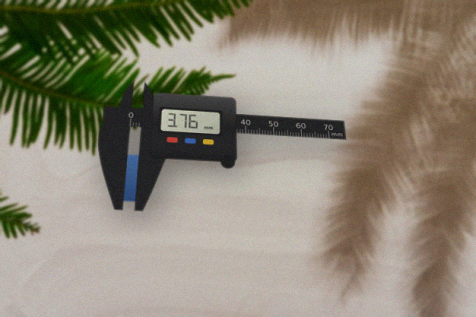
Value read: 3.76mm
